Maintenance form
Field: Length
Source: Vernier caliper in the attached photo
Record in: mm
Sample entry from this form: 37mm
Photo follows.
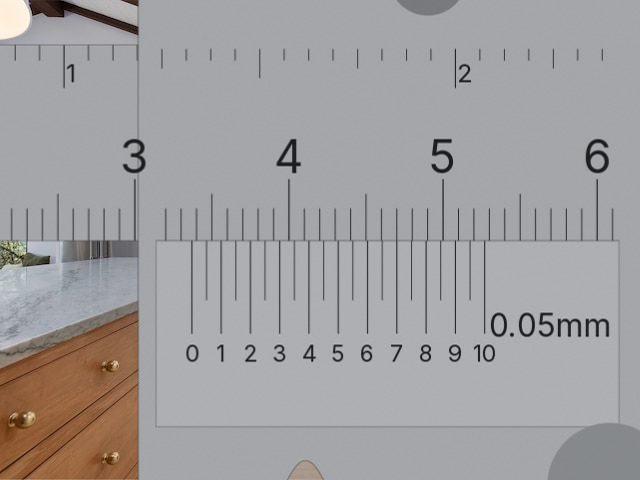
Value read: 33.7mm
